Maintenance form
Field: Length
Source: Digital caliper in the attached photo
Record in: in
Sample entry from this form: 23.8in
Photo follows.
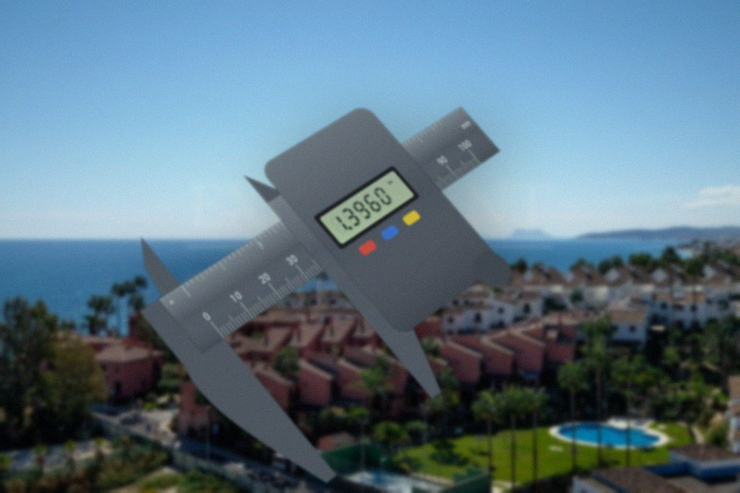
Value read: 1.3960in
